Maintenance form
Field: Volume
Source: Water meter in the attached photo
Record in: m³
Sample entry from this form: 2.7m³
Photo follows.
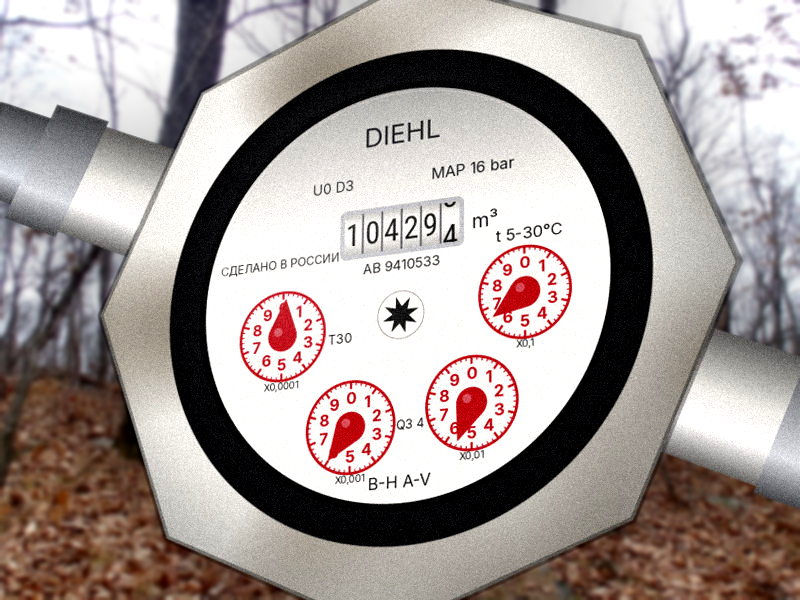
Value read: 104293.6560m³
